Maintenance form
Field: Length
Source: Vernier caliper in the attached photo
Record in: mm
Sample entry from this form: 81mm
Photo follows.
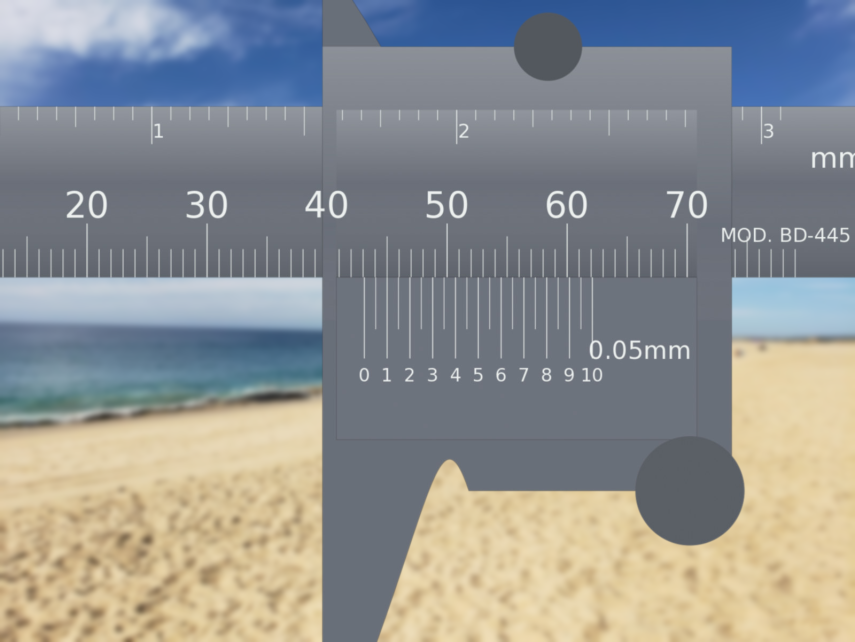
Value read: 43.1mm
